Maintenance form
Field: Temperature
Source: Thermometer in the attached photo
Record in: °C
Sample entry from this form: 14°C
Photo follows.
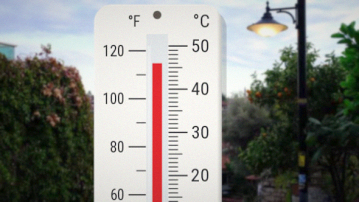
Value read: 46°C
